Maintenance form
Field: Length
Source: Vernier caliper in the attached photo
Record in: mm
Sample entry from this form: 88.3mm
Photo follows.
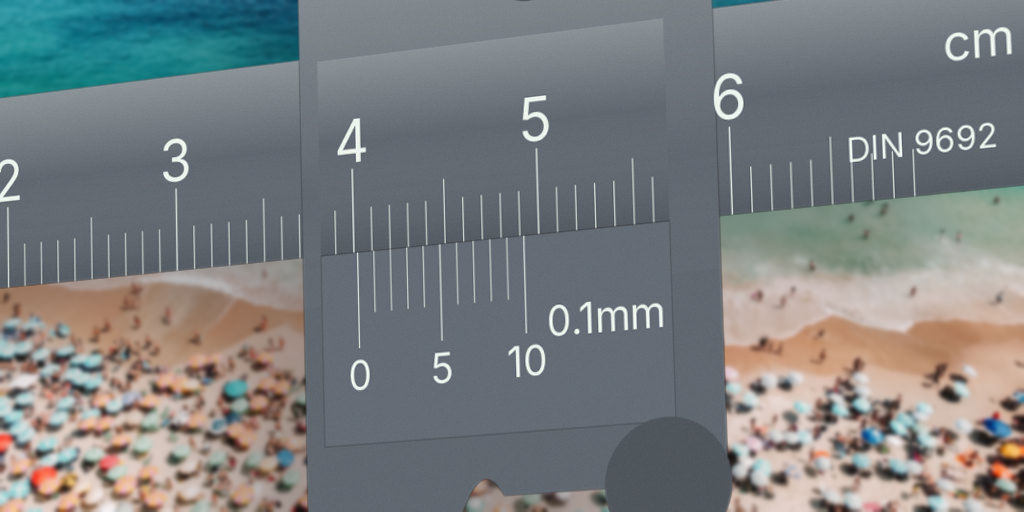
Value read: 40.2mm
